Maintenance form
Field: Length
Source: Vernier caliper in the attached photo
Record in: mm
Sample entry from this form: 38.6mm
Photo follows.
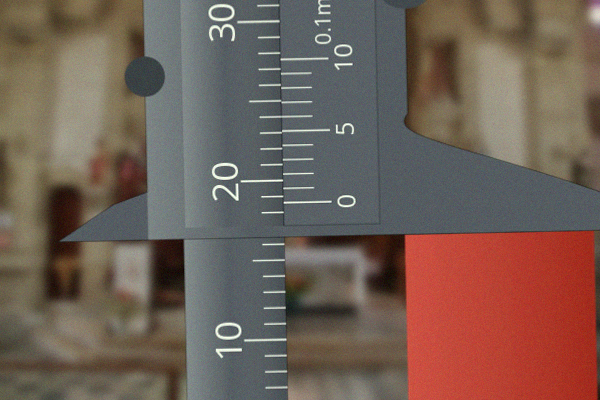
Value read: 18.6mm
